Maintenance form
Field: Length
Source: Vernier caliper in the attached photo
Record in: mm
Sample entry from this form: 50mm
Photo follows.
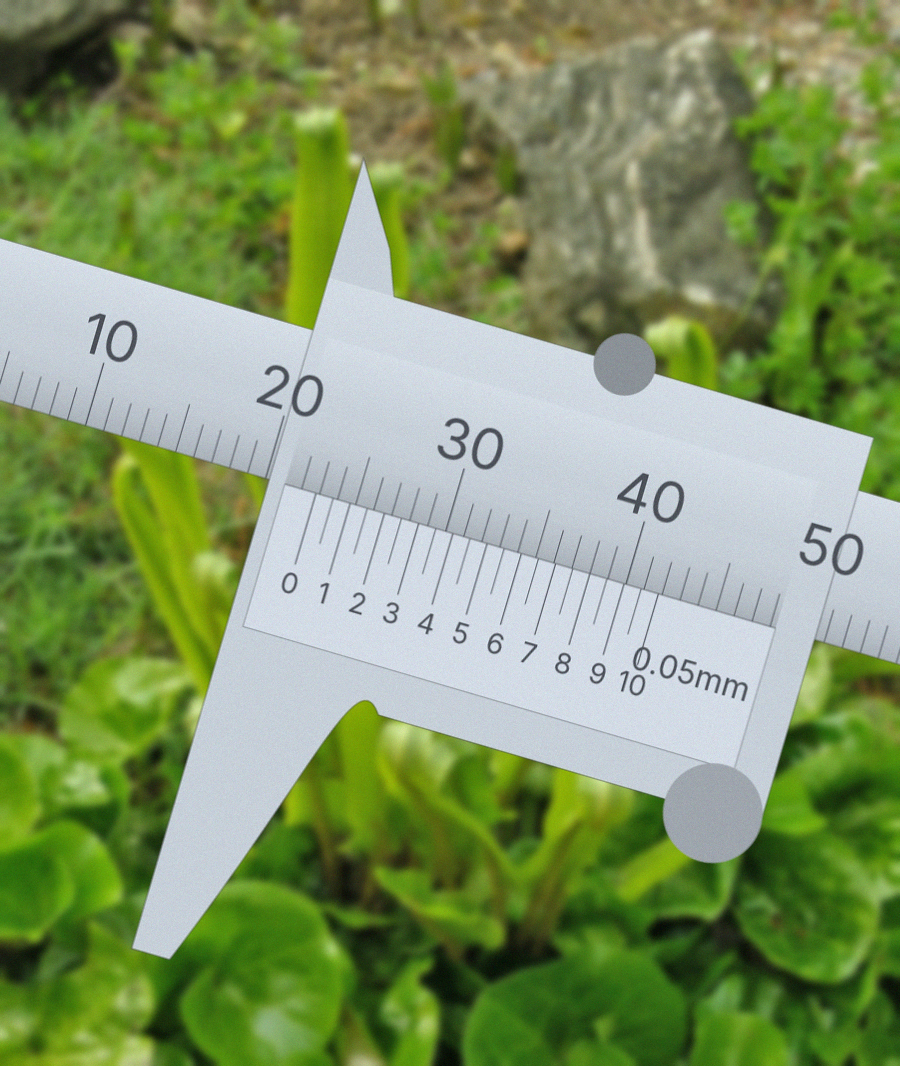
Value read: 22.8mm
